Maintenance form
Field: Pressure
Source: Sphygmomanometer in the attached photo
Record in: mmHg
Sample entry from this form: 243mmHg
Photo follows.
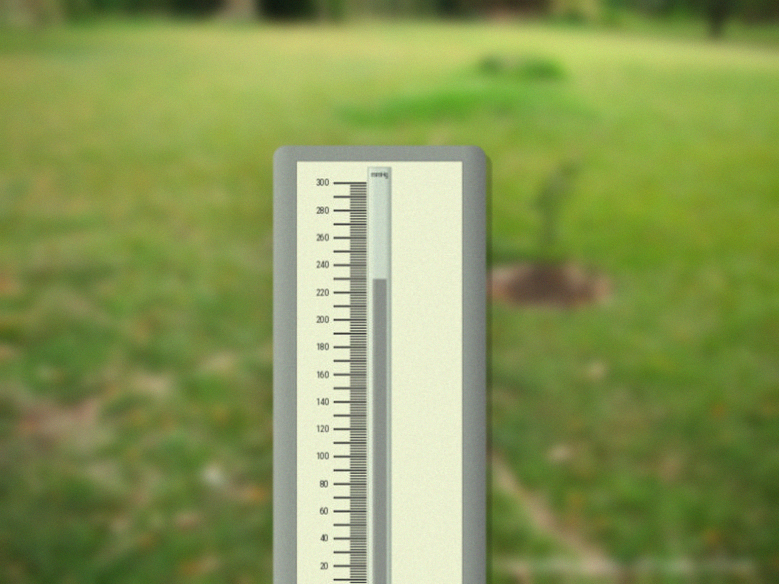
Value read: 230mmHg
